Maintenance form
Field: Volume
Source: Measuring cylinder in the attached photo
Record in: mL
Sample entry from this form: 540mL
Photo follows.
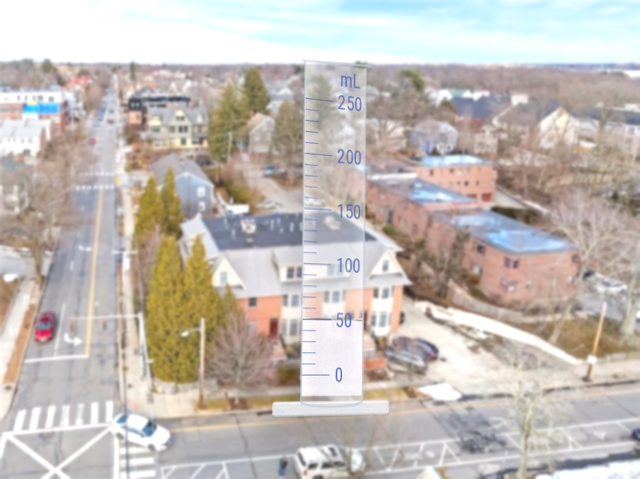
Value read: 50mL
